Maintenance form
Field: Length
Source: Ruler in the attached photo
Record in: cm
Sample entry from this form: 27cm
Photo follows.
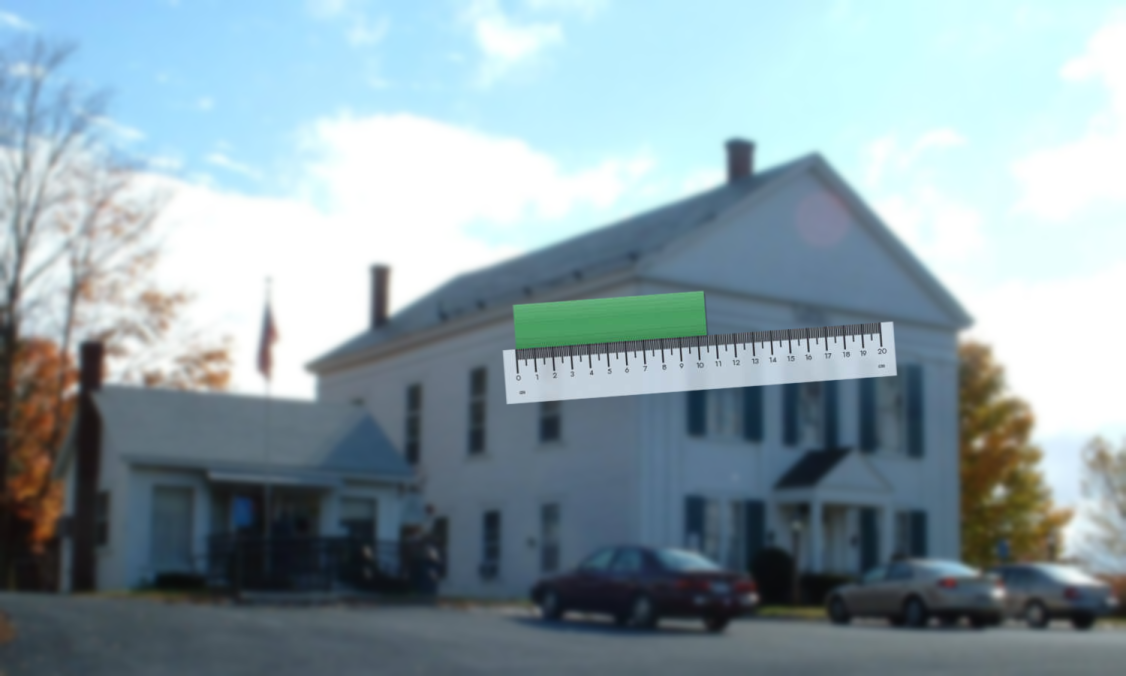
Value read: 10.5cm
